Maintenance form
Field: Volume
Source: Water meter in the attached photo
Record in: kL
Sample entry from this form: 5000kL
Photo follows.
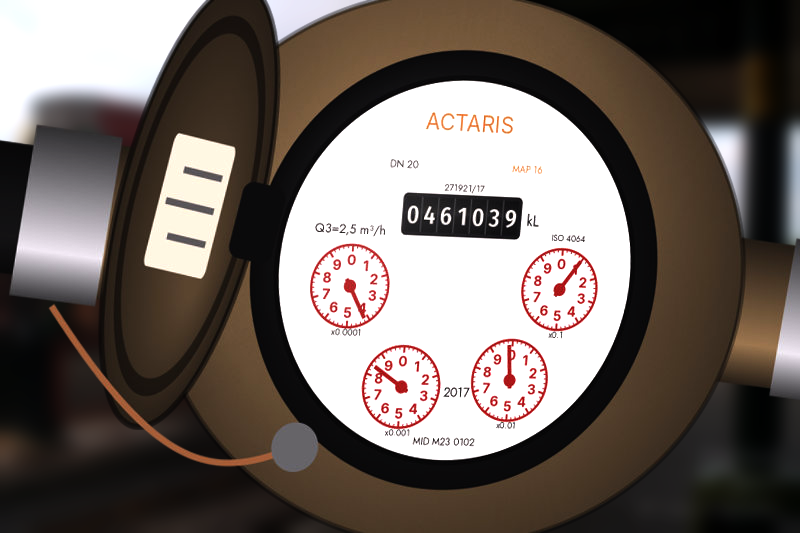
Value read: 461039.0984kL
